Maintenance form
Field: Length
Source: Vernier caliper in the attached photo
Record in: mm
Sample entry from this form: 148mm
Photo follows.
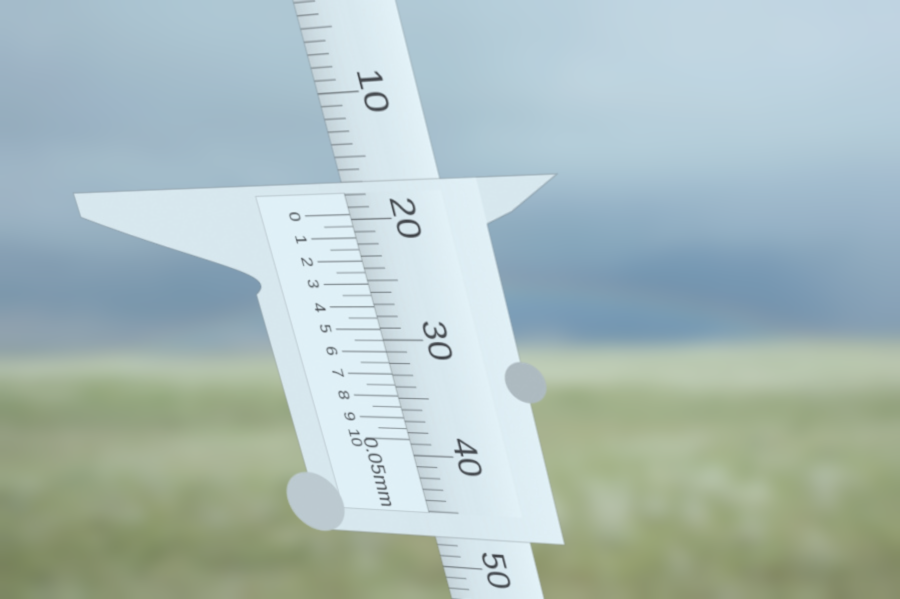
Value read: 19.6mm
